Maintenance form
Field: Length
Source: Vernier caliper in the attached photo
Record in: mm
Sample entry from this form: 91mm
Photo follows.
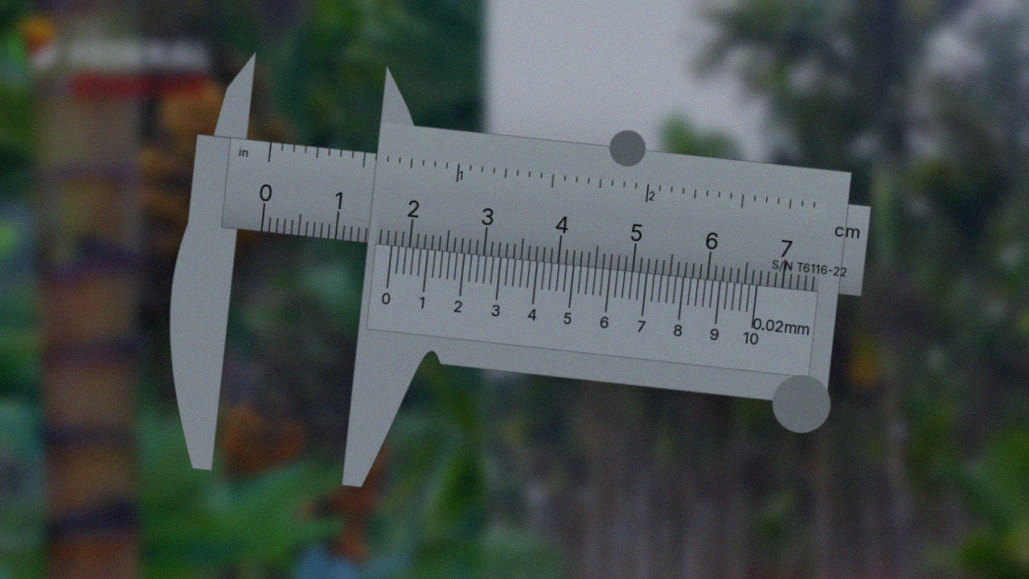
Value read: 17.6mm
